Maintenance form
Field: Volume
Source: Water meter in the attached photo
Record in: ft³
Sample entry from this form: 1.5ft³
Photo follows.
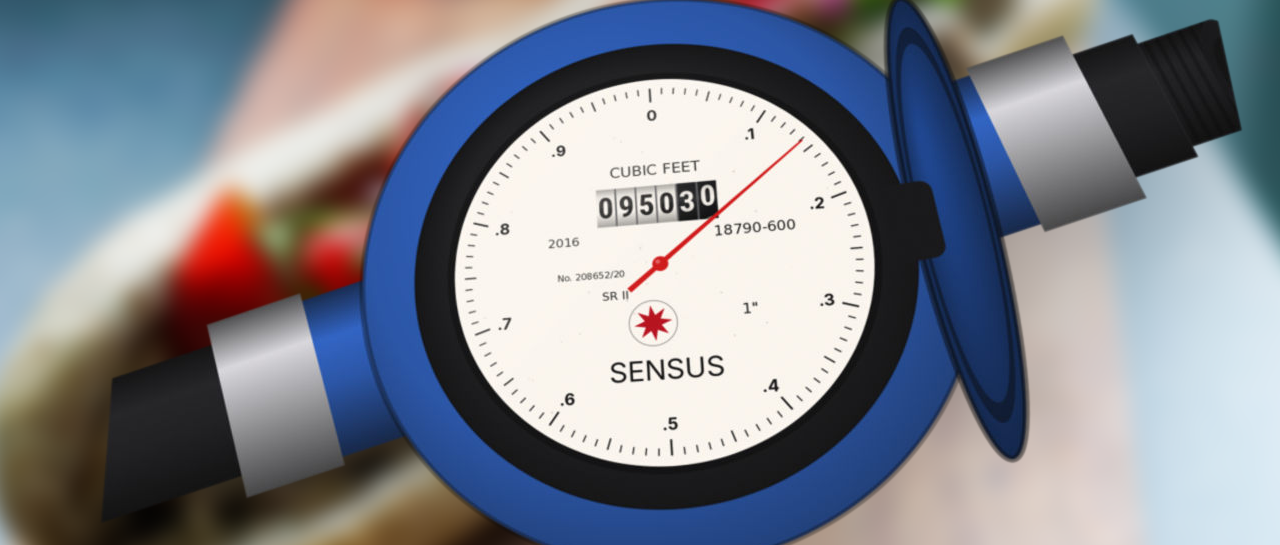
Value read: 95030.14ft³
